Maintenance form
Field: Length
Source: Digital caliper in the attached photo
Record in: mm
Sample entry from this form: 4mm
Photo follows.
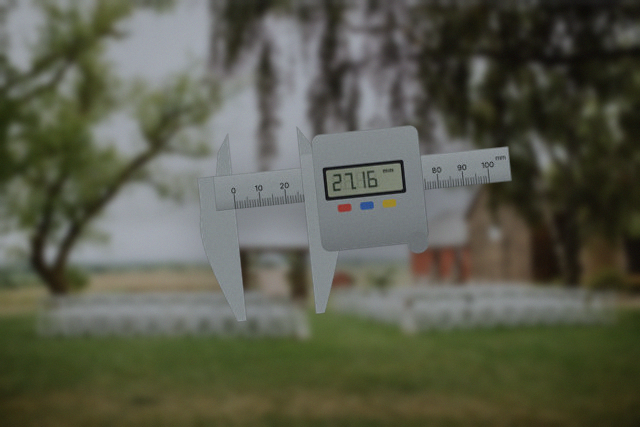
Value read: 27.16mm
